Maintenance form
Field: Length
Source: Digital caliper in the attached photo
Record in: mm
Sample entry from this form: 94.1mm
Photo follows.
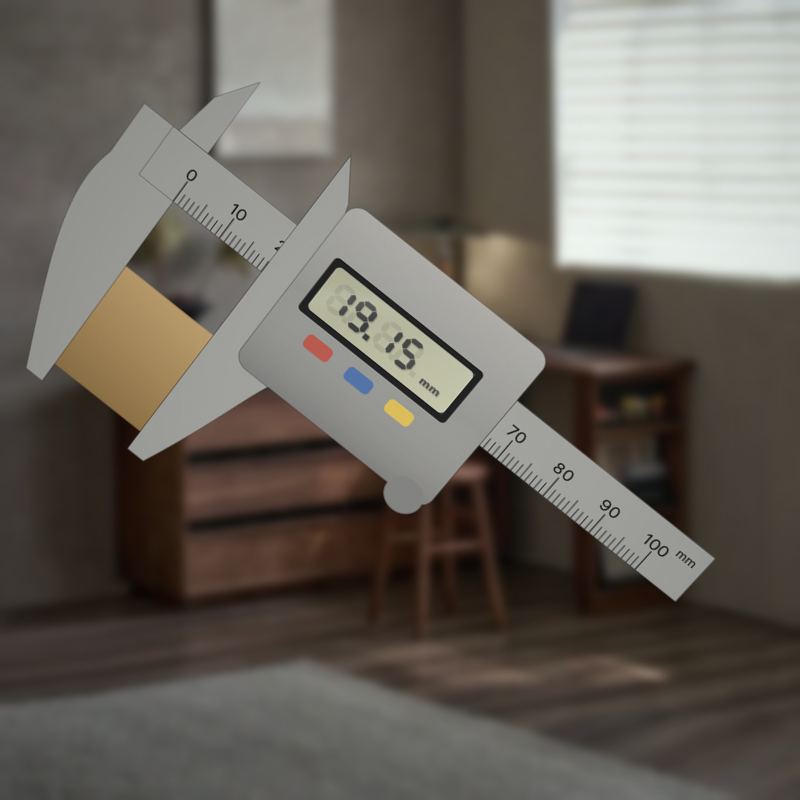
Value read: 19.15mm
